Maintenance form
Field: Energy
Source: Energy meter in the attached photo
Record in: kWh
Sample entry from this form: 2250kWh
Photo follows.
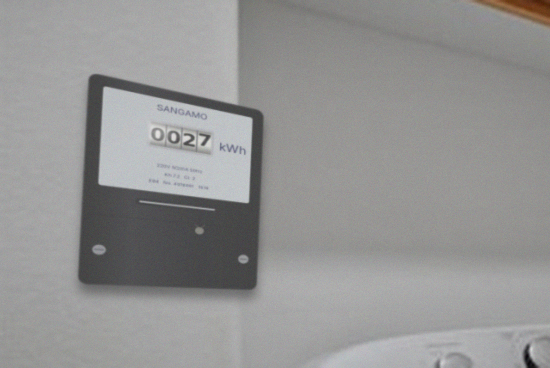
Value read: 27kWh
